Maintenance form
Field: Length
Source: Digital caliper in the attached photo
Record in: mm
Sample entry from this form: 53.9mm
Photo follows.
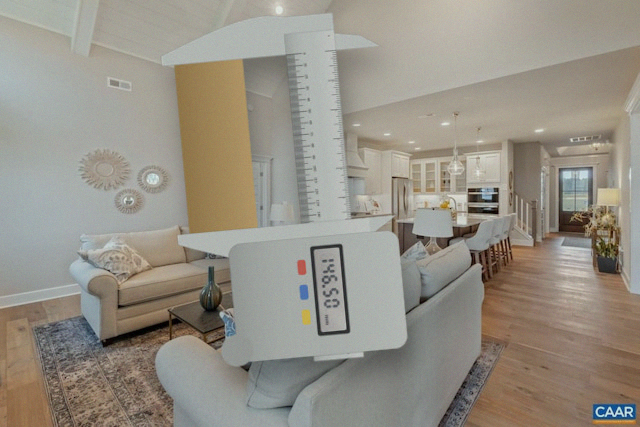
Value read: 146.50mm
